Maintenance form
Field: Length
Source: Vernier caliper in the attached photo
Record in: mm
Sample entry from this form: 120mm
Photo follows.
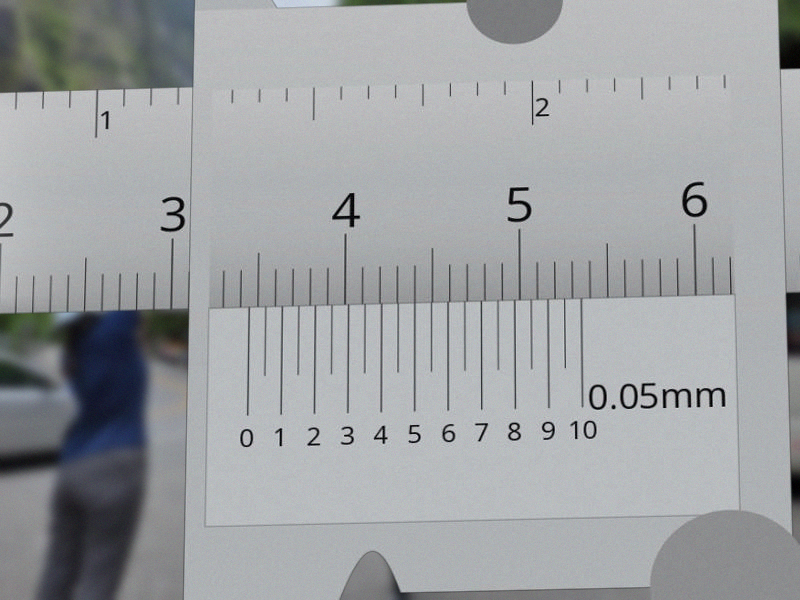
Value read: 34.5mm
